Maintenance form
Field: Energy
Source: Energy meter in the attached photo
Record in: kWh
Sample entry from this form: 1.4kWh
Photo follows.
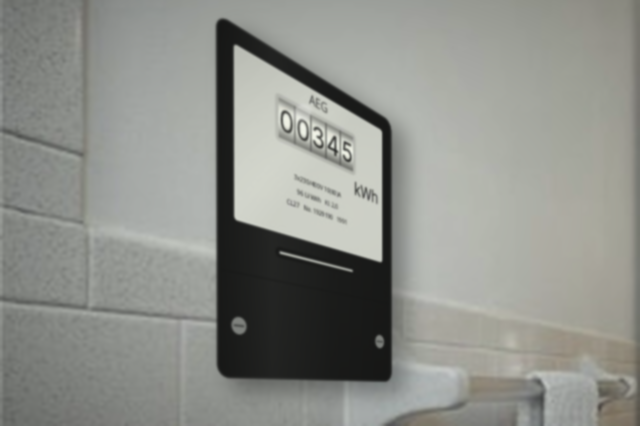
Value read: 345kWh
